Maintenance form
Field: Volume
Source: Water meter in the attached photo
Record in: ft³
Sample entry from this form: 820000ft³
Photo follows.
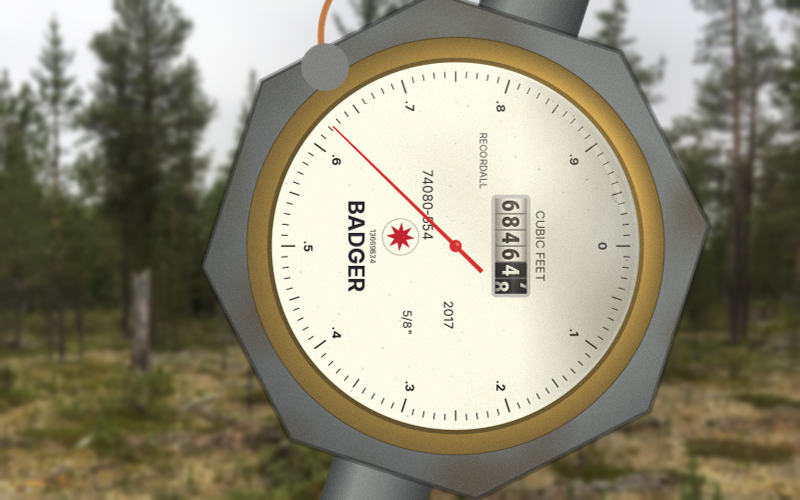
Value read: 684647.62ft³
